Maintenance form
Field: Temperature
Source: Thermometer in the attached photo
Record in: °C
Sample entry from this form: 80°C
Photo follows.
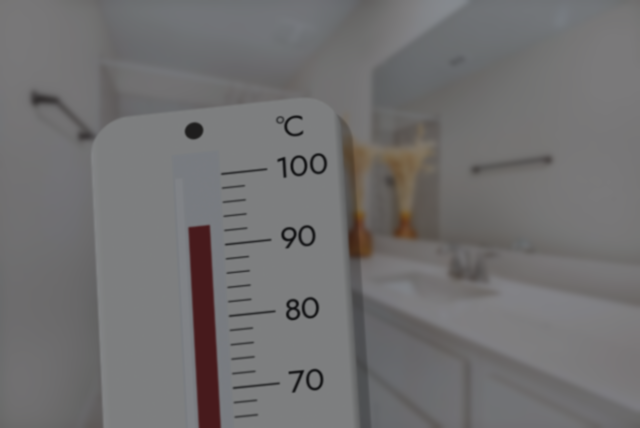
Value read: 93°C
